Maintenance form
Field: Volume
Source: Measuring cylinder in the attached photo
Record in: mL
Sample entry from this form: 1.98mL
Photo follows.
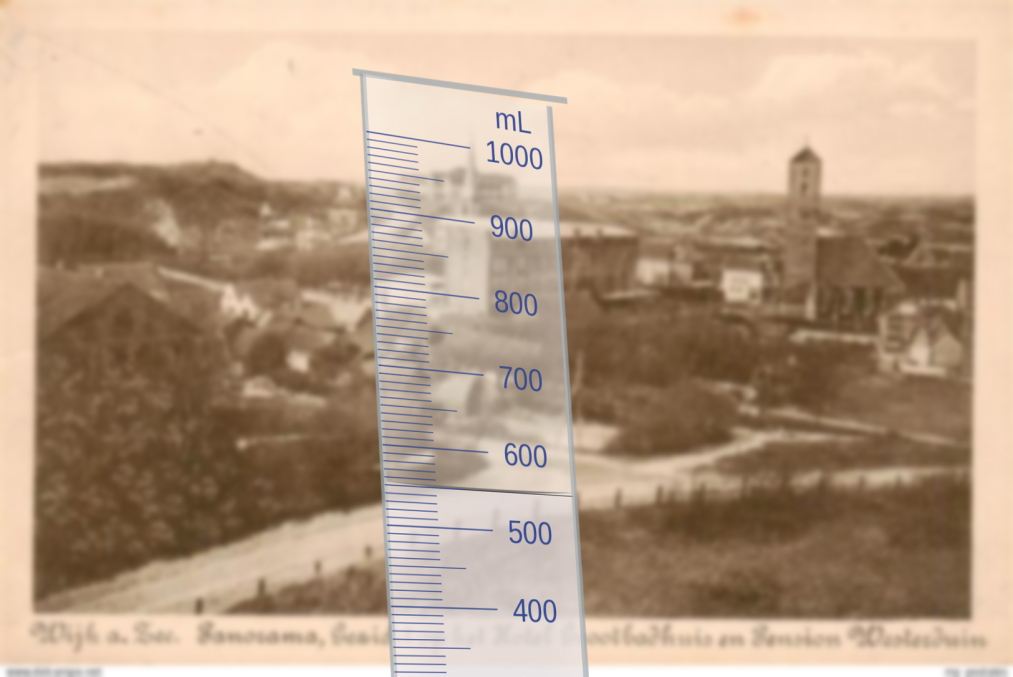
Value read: 550mL
